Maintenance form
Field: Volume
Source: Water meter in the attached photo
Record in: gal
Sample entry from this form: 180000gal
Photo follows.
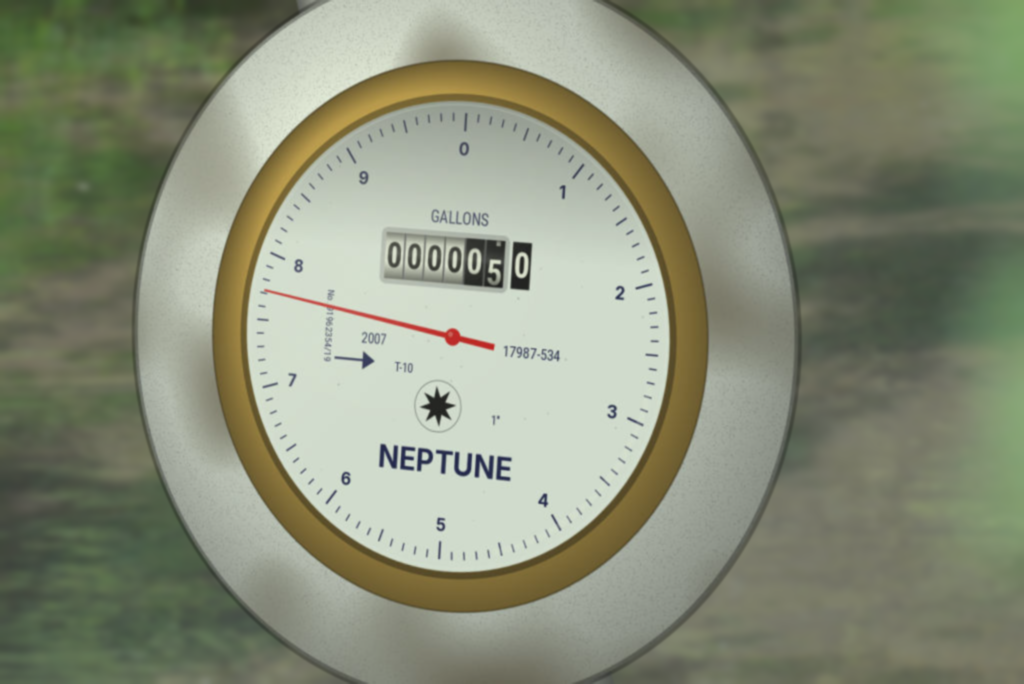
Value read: 47.7gal
